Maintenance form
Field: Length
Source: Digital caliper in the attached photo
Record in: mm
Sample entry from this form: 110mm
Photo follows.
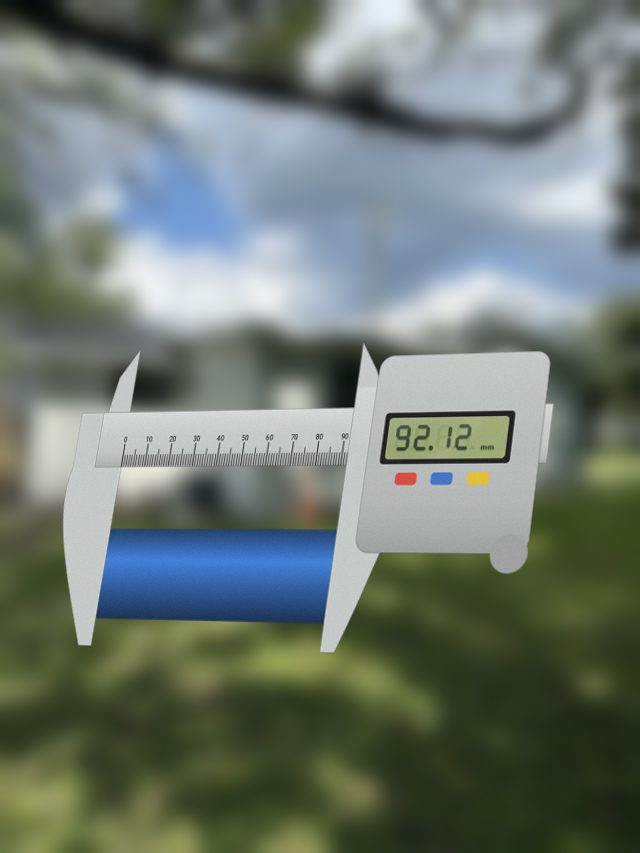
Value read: 92.12mm
